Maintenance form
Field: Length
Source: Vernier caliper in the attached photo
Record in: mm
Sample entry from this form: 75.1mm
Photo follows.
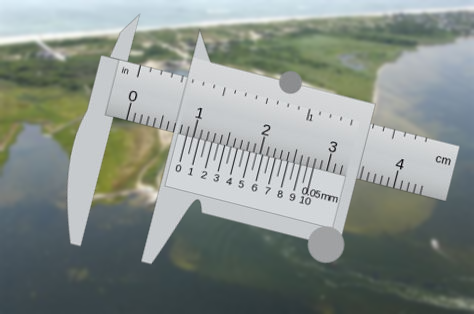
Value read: 9.0mm
